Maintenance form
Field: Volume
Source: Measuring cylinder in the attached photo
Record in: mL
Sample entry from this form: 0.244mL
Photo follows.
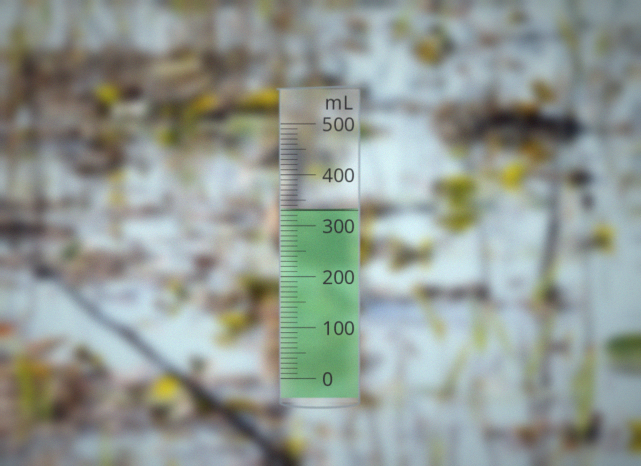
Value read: 330mL
